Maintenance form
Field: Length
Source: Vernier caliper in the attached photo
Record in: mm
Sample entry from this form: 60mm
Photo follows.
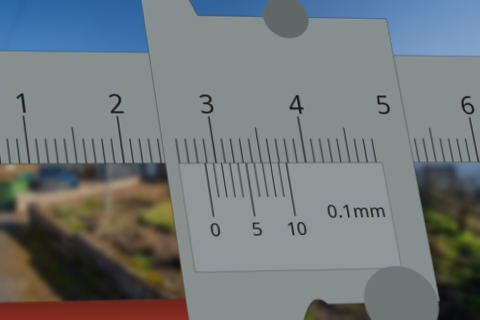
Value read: 28.8mm
